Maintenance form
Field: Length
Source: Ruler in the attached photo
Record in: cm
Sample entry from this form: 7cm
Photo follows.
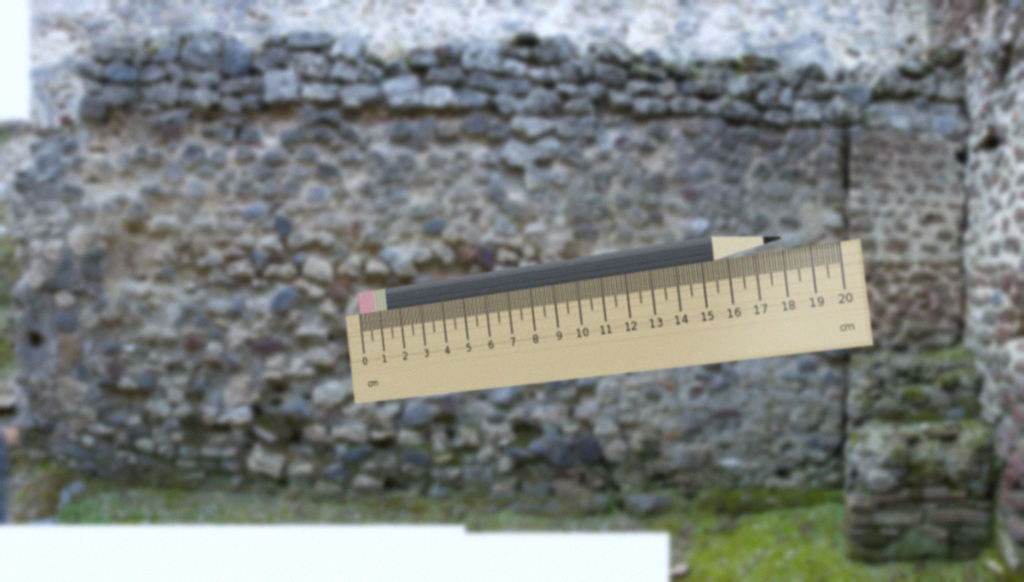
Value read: 18cm
